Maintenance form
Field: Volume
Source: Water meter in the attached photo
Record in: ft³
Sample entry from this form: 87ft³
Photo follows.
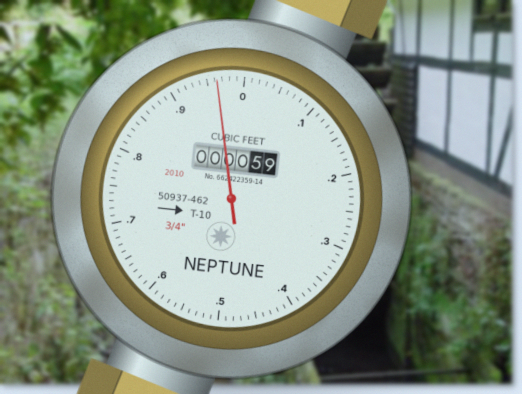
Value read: 58.96ft³
